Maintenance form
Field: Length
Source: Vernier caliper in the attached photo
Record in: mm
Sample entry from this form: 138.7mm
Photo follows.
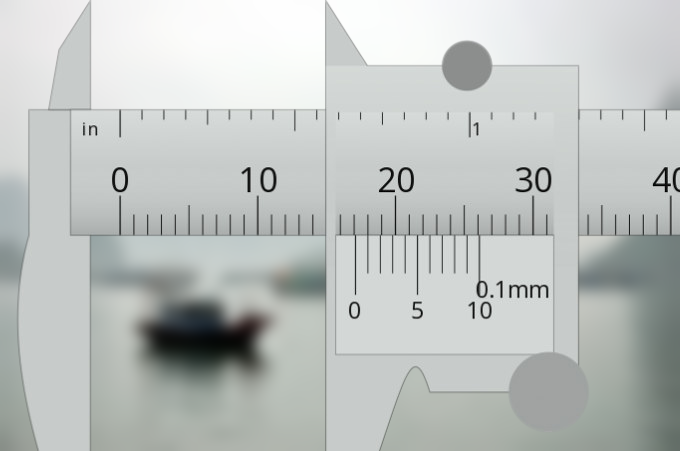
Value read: 17.1mm
